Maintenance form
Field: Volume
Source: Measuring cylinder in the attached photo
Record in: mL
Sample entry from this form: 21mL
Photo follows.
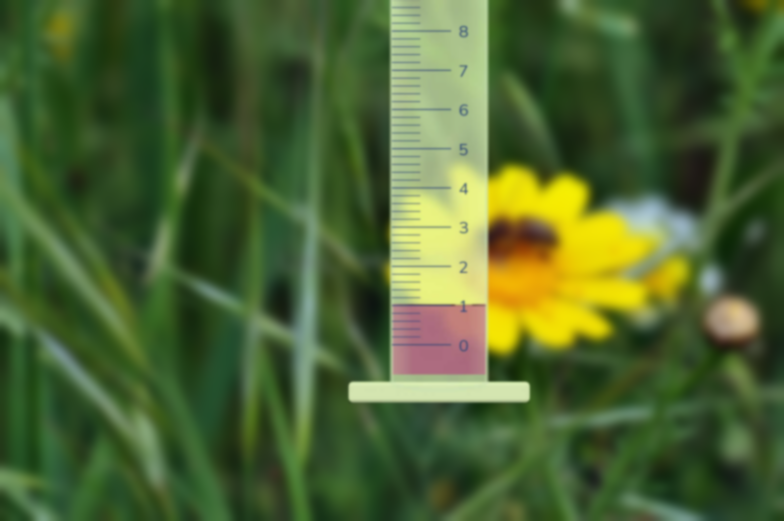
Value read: 1mL
